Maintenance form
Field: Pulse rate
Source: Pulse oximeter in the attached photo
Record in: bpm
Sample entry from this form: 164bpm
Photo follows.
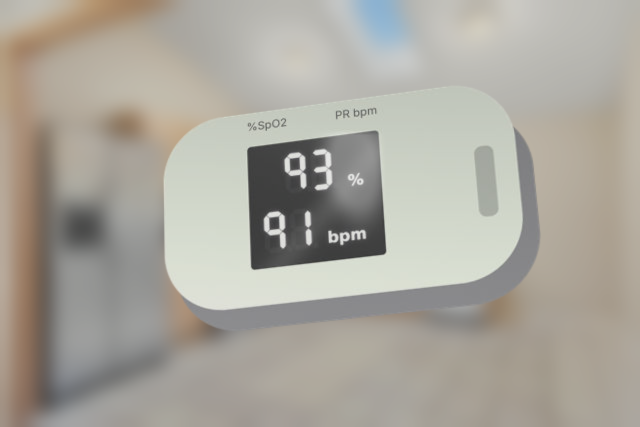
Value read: 91bpm
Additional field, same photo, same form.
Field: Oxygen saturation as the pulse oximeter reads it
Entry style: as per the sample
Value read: 93%
